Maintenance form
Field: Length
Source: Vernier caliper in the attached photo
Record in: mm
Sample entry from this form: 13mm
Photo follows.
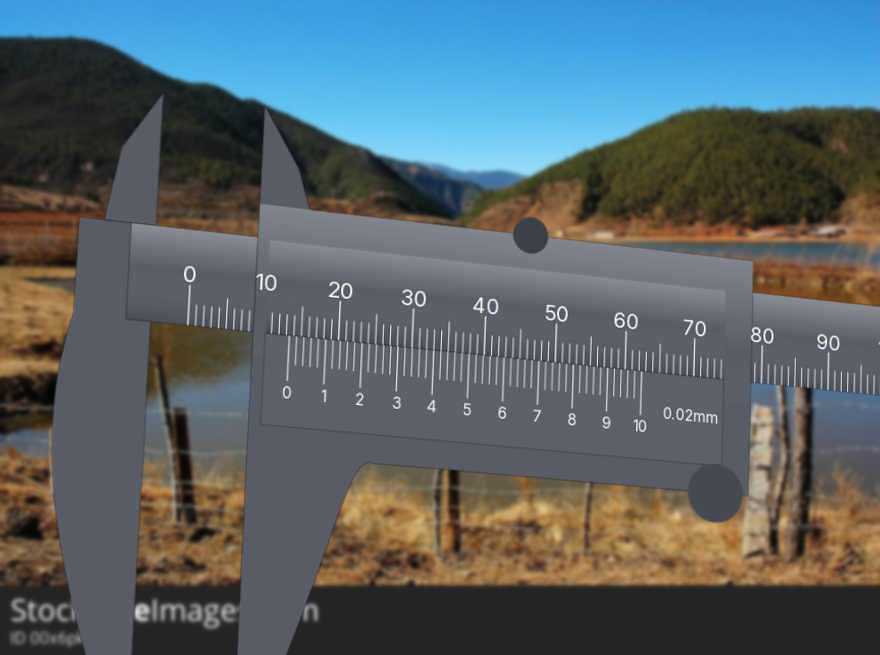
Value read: 13.4mm
